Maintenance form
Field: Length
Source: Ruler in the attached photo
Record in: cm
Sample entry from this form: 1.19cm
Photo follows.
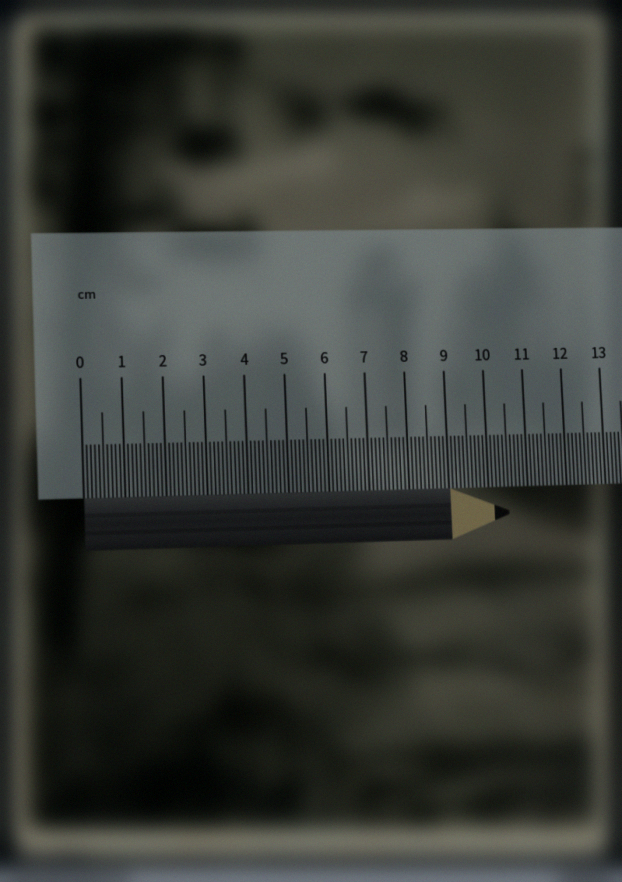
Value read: 10.5cm
